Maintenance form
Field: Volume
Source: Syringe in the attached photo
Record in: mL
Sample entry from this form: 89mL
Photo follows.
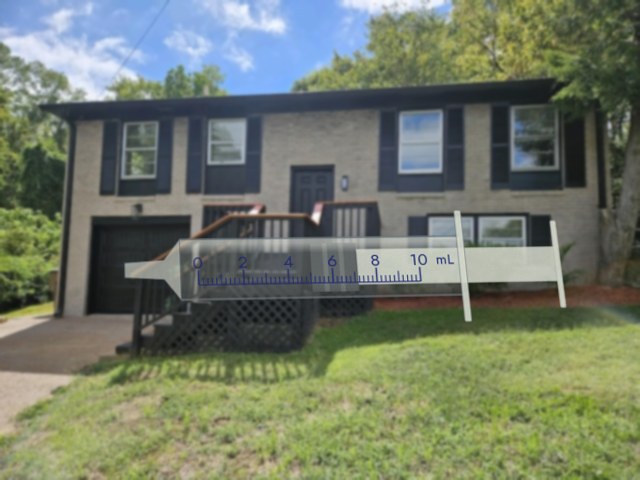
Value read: 5mL
